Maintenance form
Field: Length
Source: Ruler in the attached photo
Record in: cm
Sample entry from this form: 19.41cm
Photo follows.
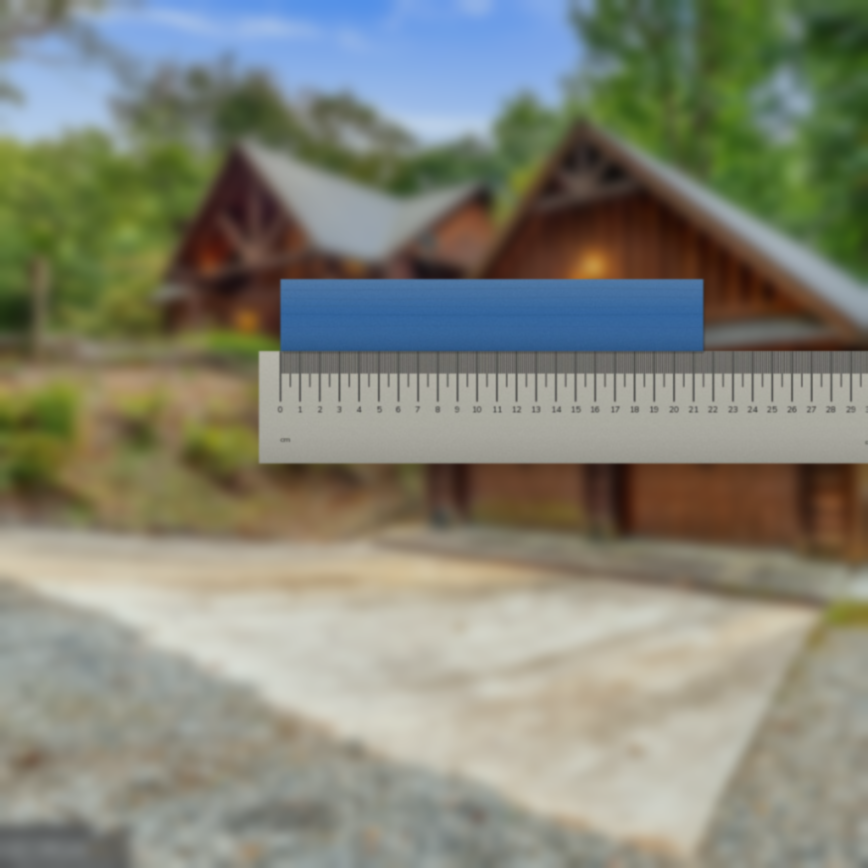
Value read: 21.5cm
